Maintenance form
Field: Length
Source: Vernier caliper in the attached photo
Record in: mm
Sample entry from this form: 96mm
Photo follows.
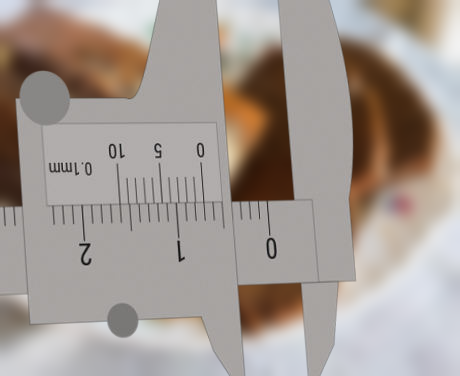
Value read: 7.0mm
